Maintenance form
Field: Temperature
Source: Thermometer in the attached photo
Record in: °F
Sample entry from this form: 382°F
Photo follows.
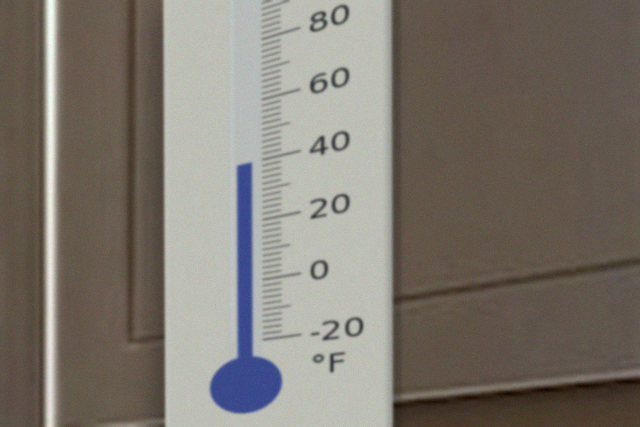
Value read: 40°F
